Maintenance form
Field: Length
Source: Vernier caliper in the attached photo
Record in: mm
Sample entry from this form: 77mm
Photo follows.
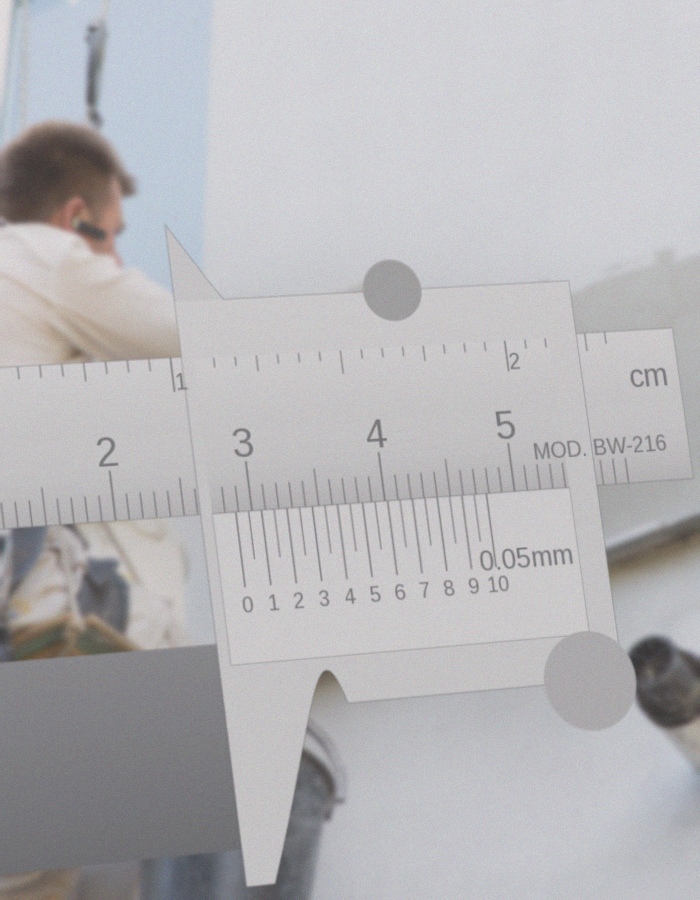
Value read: 28.8mm
